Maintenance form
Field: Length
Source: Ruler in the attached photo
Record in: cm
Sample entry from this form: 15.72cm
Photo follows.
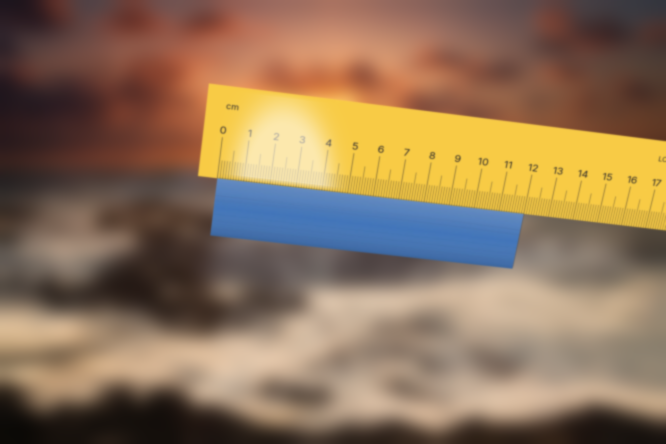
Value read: 12cm
